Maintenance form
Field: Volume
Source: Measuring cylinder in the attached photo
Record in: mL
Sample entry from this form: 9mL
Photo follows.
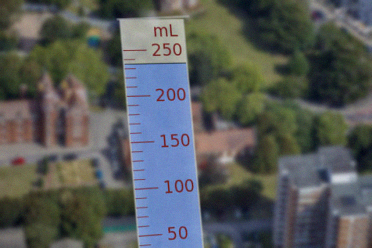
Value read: 235mL
